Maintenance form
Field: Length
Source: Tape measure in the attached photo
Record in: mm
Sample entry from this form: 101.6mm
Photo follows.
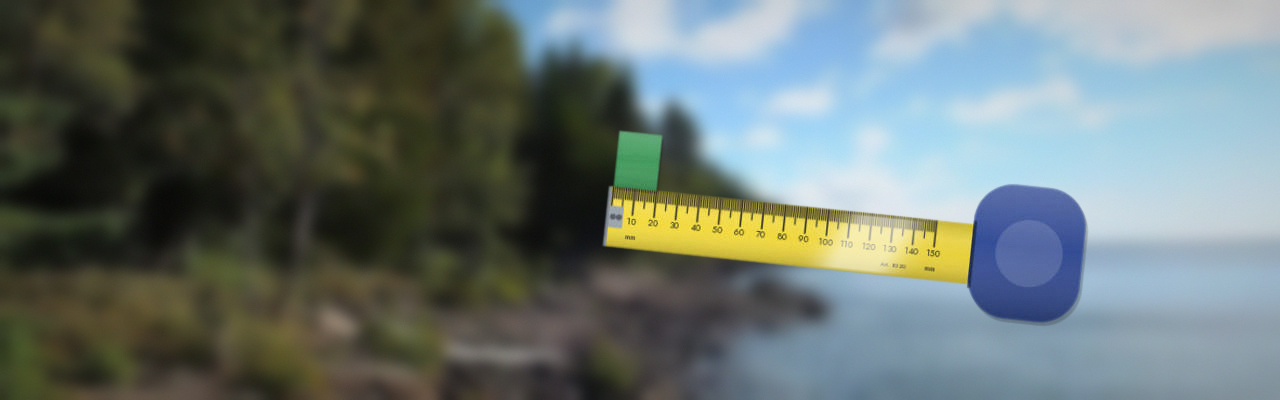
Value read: 20mm
